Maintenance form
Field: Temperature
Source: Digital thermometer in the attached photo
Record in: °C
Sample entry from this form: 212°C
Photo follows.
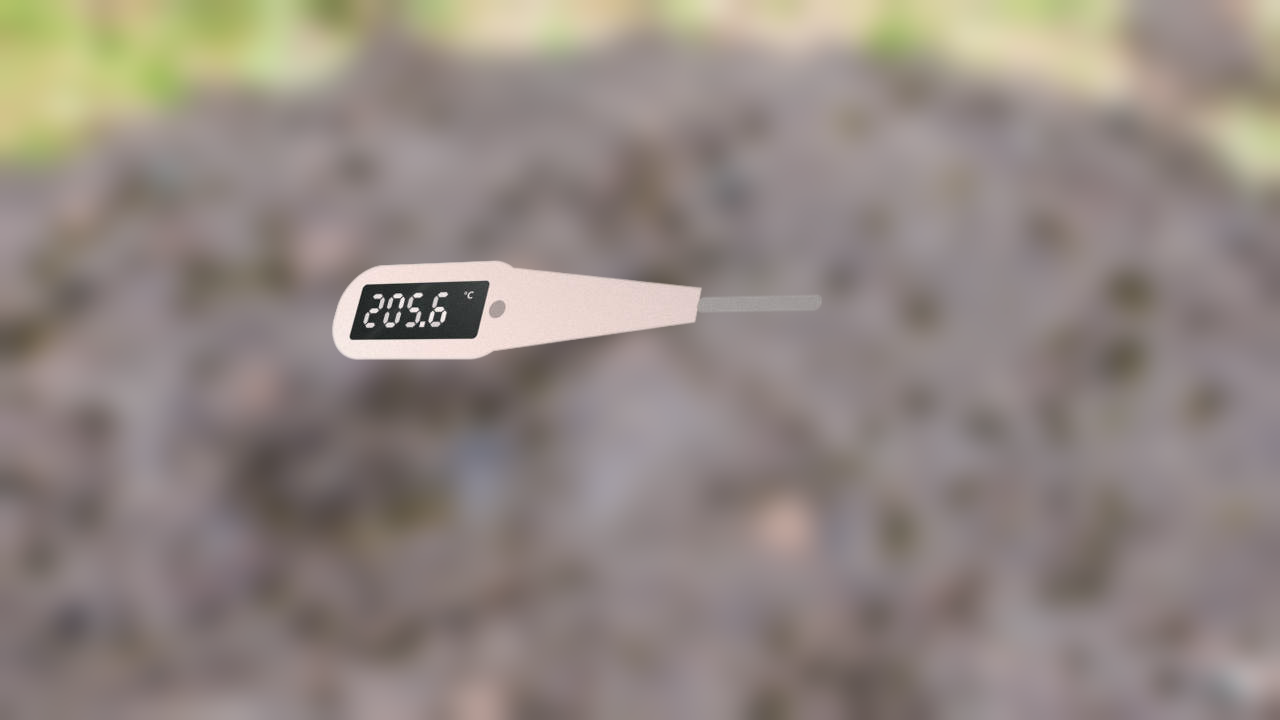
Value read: 205.6°C
